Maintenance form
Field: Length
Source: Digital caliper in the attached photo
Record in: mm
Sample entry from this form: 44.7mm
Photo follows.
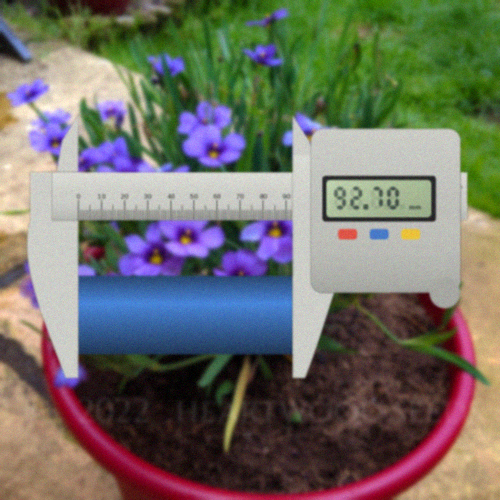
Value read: 92.70mm
